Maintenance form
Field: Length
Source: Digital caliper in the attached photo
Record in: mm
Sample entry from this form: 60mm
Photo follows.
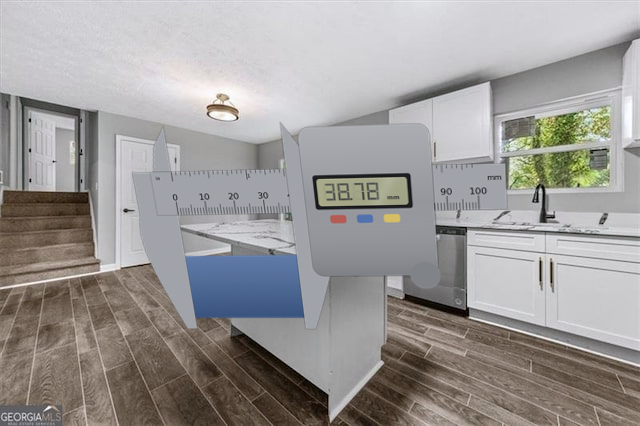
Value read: 38.78mm
